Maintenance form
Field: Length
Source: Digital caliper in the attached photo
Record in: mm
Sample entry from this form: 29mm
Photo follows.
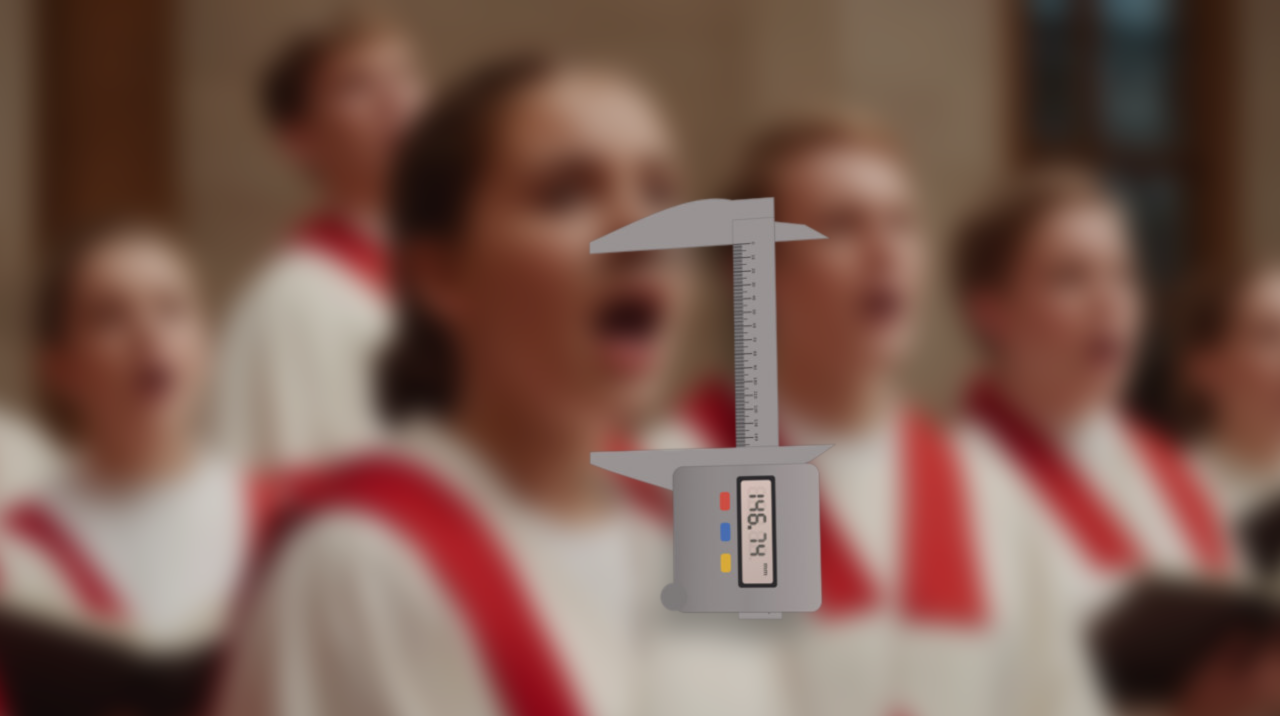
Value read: 146.74mm
